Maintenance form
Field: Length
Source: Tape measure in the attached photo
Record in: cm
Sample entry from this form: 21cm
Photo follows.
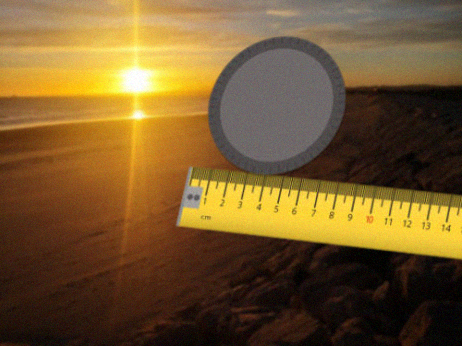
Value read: 7.5cm
